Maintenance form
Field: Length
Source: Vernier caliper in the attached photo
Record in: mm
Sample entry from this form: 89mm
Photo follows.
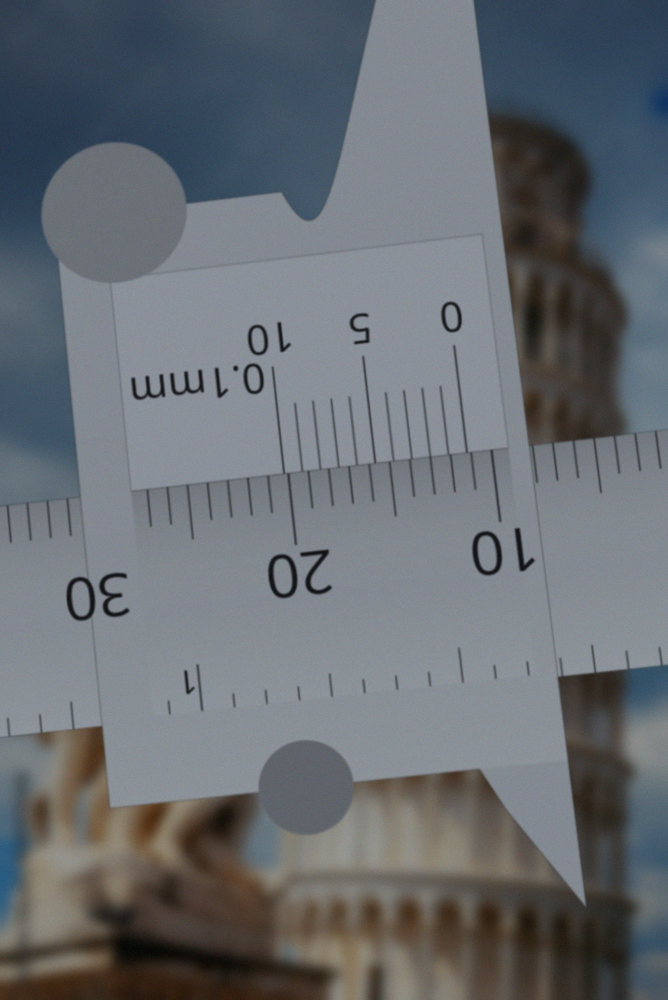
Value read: 11.2mm
